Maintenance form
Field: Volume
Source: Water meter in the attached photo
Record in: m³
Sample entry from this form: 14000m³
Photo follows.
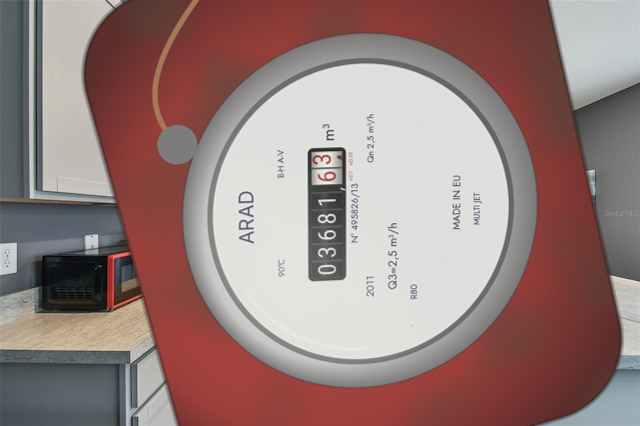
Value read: 3681.63m³
